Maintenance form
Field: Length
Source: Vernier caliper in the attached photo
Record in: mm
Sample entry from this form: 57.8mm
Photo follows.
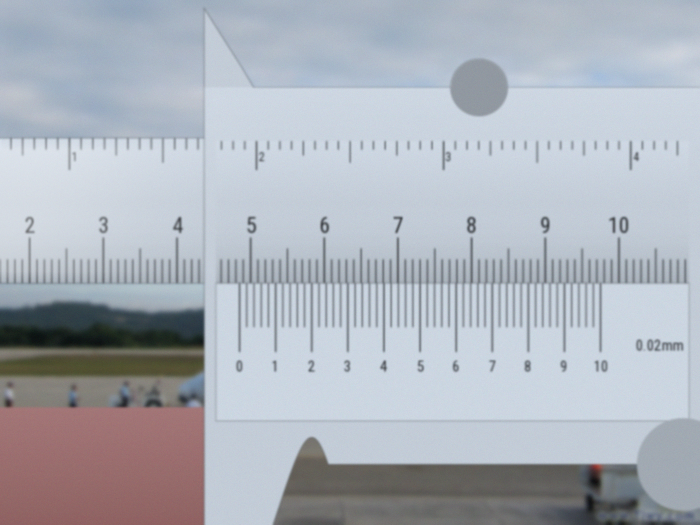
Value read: 48.5mm
